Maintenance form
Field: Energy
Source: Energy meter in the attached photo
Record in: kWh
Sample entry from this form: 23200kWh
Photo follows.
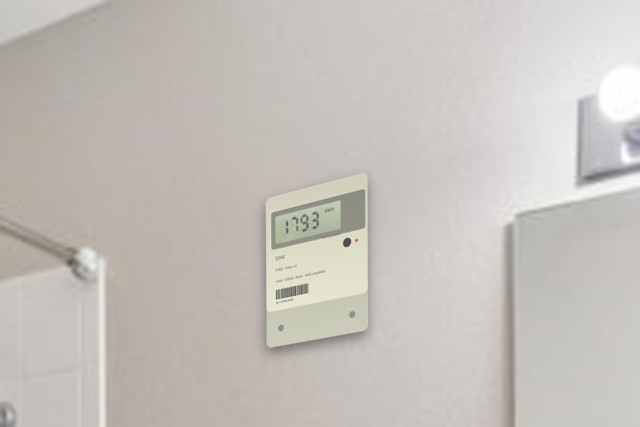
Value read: 1793kWh
